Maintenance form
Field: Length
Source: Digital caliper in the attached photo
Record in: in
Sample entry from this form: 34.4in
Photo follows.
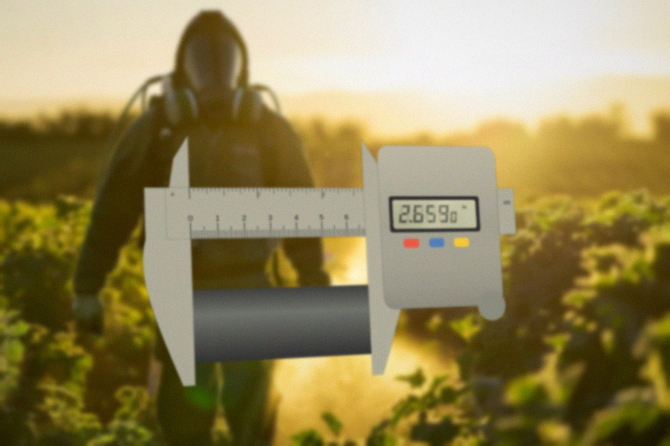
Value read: 2.6590in
